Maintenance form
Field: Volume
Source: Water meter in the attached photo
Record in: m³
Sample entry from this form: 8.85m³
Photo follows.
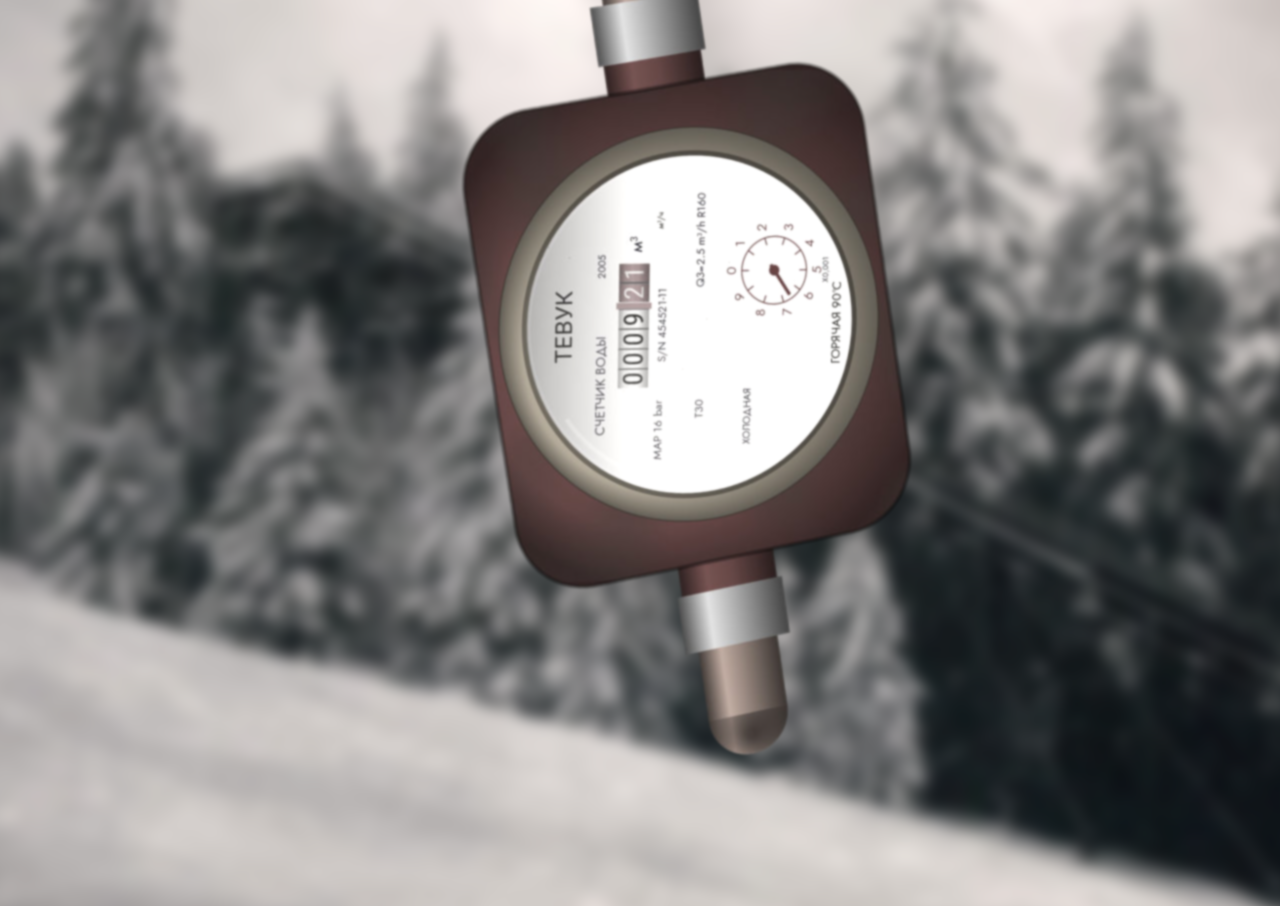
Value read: 9.216m³
